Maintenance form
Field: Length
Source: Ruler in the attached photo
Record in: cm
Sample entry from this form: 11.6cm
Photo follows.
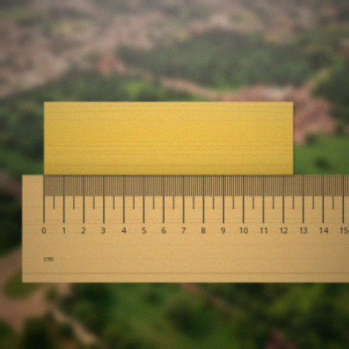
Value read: 12.5cm
